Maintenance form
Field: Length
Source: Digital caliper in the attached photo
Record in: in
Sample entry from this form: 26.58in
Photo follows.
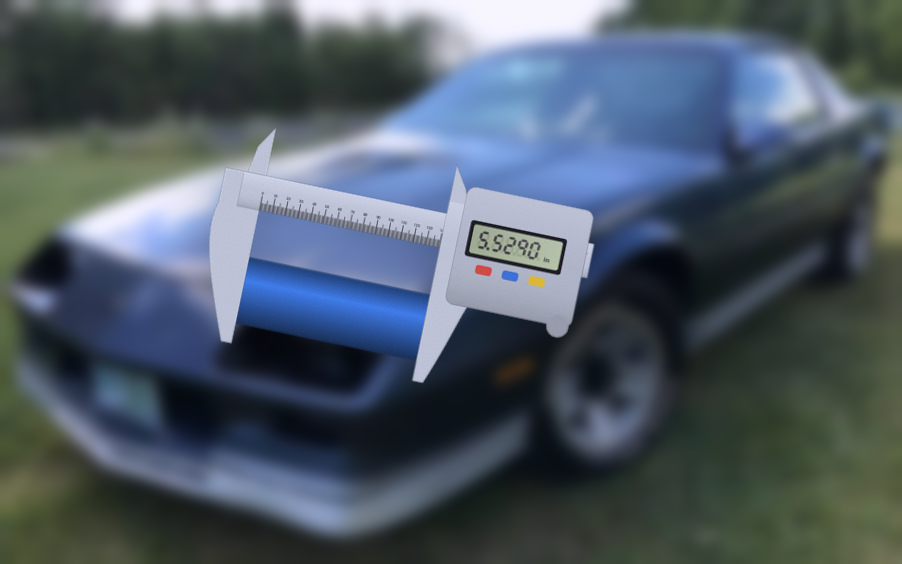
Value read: 5.5290in
